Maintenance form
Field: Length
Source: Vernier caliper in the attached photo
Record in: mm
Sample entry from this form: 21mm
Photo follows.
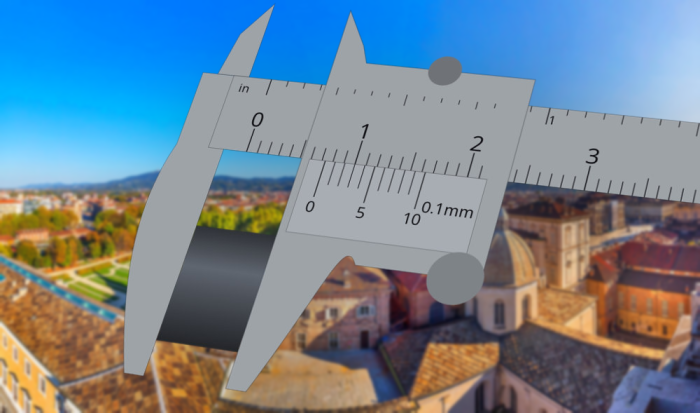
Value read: 7.3mm
